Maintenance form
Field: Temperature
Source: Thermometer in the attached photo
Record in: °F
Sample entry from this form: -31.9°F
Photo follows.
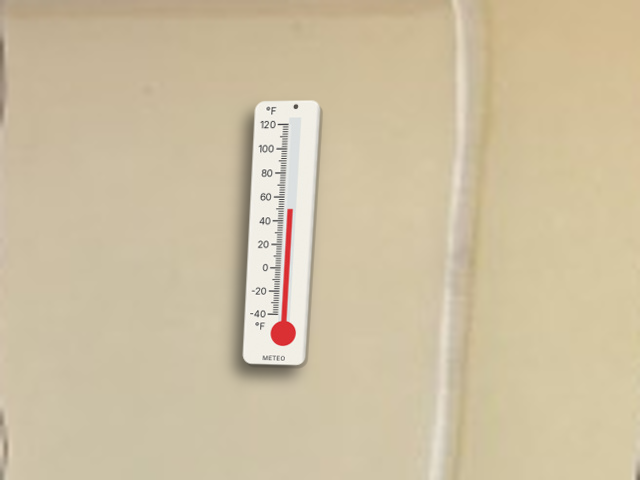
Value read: 50°F
